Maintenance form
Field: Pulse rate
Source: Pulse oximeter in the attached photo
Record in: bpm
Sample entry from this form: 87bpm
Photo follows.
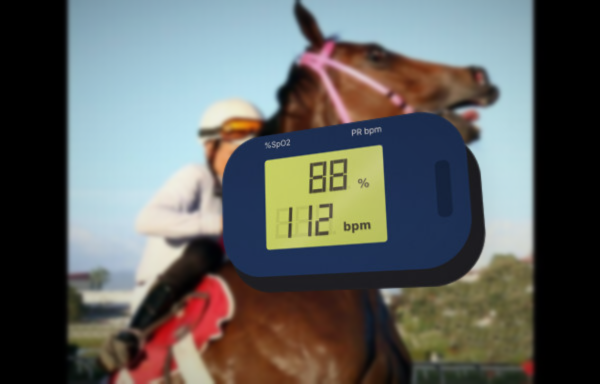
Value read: 112bpm
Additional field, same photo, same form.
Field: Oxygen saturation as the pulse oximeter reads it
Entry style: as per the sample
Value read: 88%
